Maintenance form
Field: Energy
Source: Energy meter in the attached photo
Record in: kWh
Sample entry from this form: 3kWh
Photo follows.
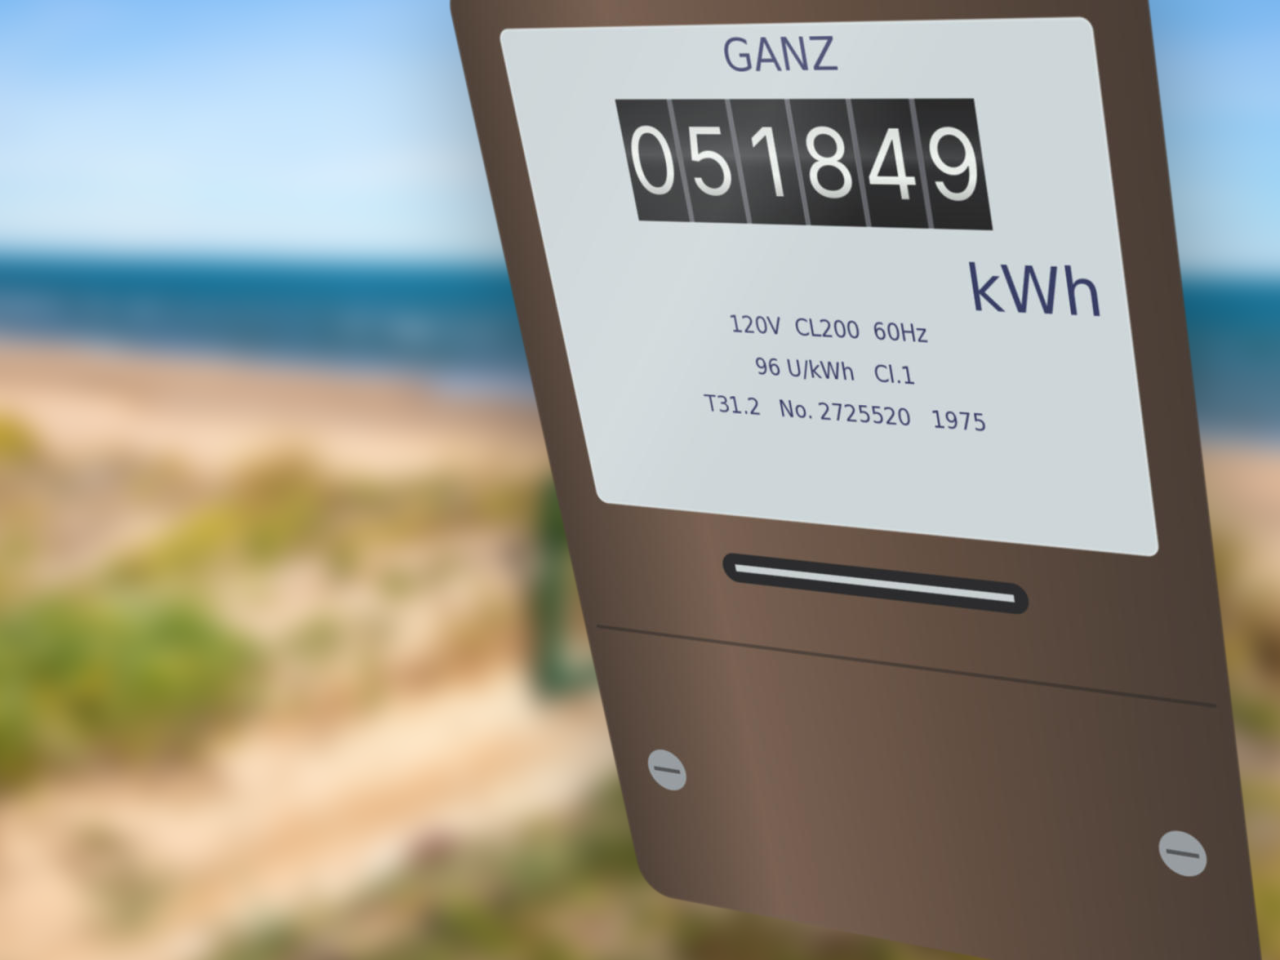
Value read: 51849kWh
